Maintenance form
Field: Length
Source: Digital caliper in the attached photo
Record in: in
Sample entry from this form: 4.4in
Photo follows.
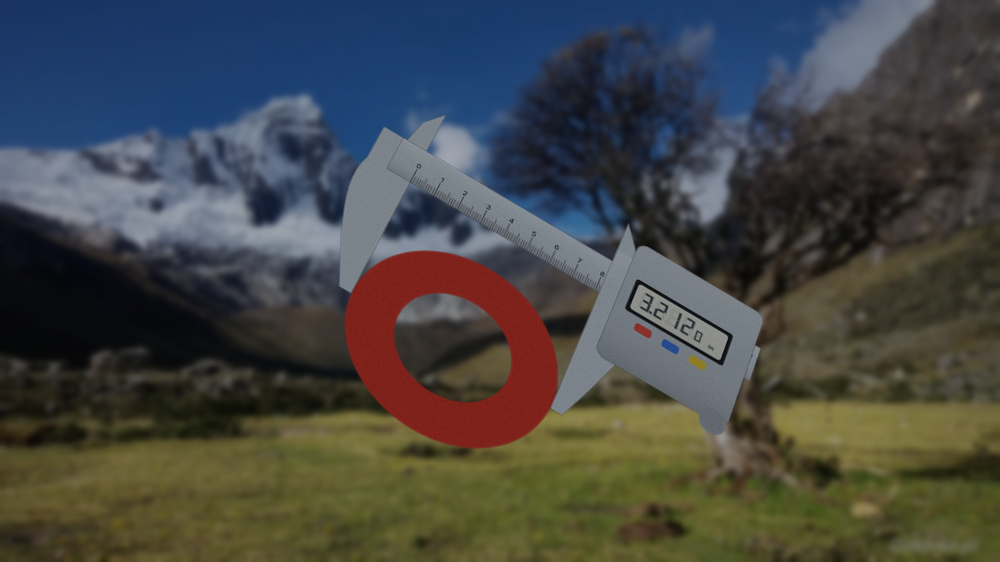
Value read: 3.2120in
